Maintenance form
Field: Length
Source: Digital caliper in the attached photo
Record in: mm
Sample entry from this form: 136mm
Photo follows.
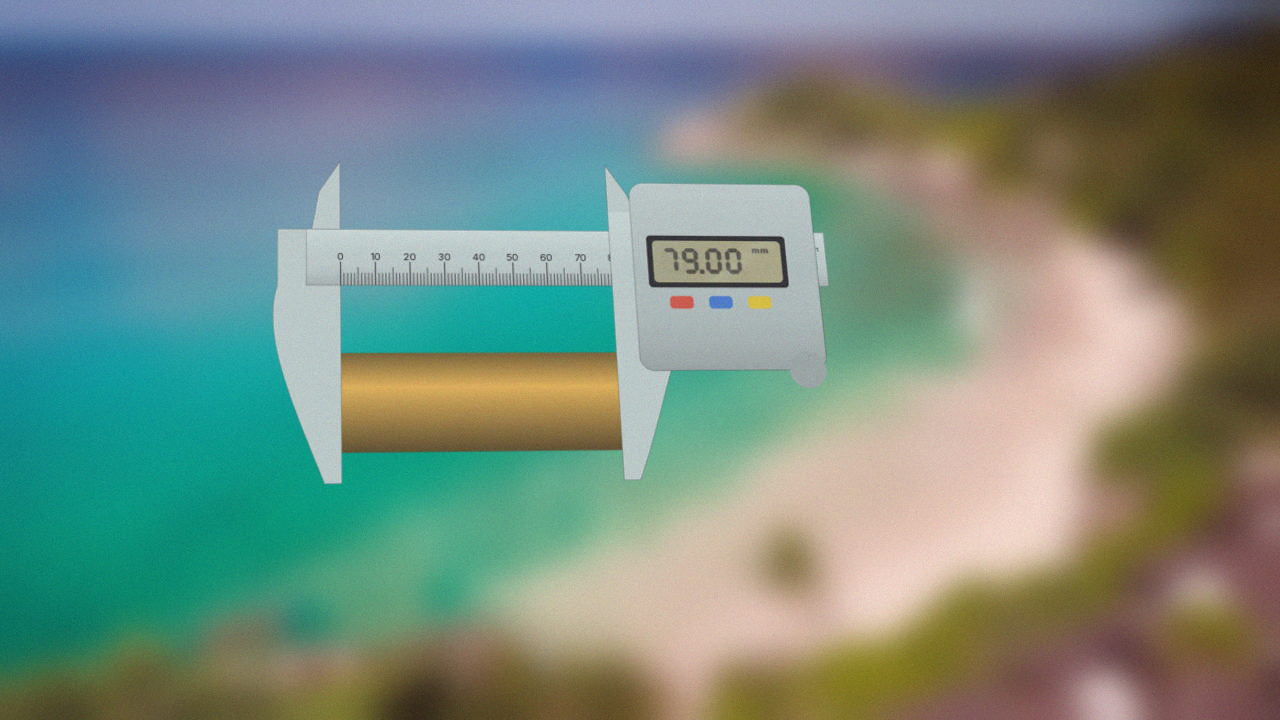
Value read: 79.00mm
